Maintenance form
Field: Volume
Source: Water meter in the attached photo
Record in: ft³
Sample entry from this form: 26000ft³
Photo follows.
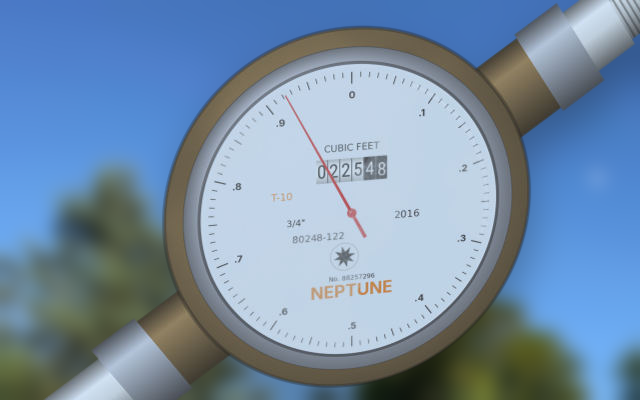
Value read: 22547.92ft³
